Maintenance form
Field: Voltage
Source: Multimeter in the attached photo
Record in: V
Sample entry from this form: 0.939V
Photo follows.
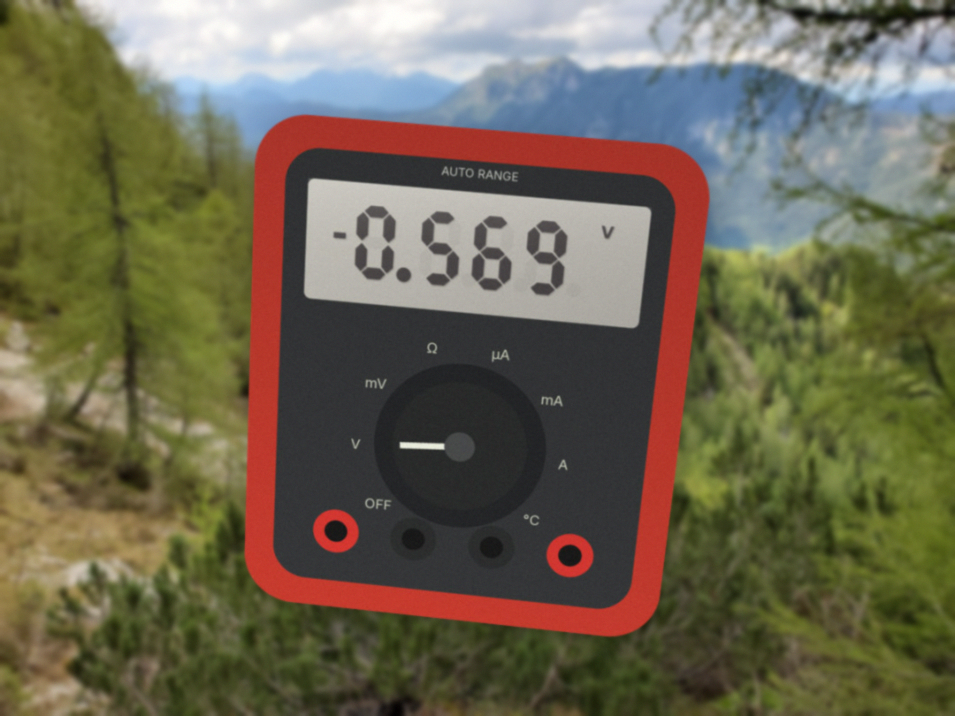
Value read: -0.569V
